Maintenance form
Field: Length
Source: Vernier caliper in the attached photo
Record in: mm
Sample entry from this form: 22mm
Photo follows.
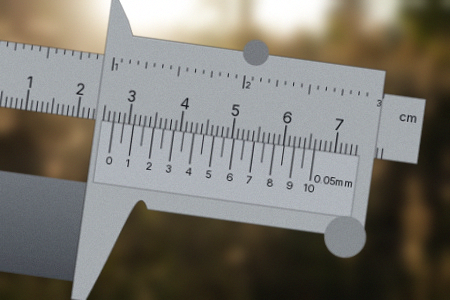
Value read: 27.0mm
